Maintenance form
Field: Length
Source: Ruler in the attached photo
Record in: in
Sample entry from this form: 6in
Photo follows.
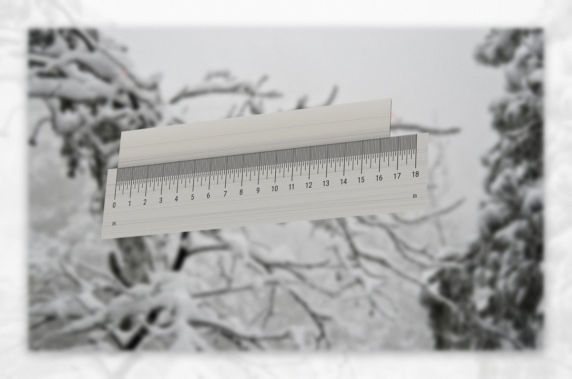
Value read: 16.5in
